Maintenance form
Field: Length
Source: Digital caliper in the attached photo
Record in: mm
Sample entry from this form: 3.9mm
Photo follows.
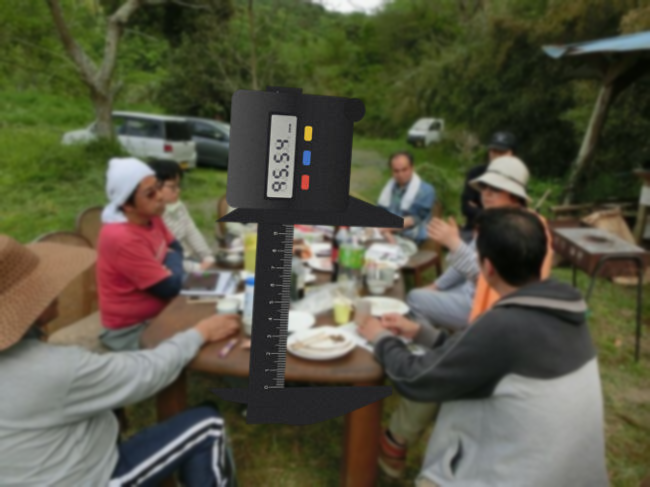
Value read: 95.54mm
